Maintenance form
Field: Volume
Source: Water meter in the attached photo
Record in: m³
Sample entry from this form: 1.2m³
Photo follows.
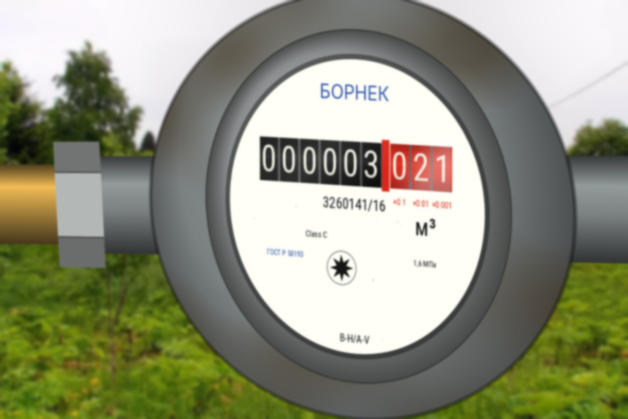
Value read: 3.021m³
